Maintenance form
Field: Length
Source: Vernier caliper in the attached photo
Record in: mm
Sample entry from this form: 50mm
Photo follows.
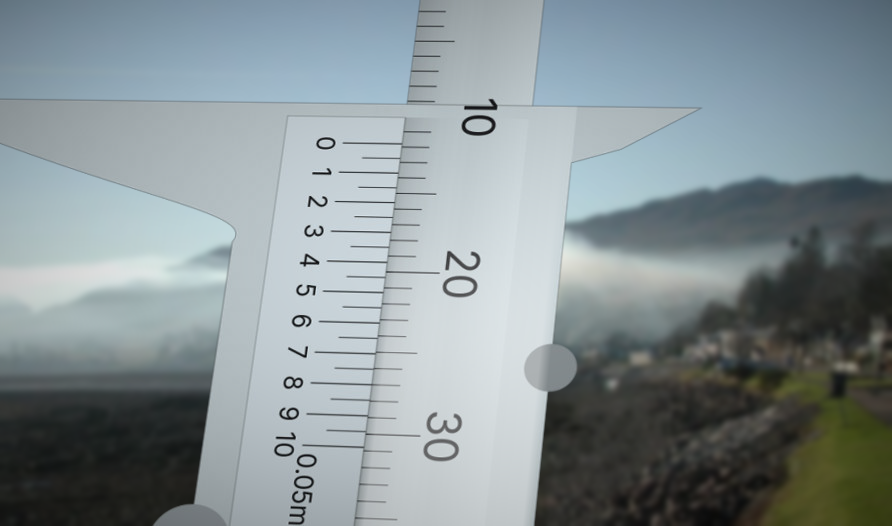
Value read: 11.8mm
